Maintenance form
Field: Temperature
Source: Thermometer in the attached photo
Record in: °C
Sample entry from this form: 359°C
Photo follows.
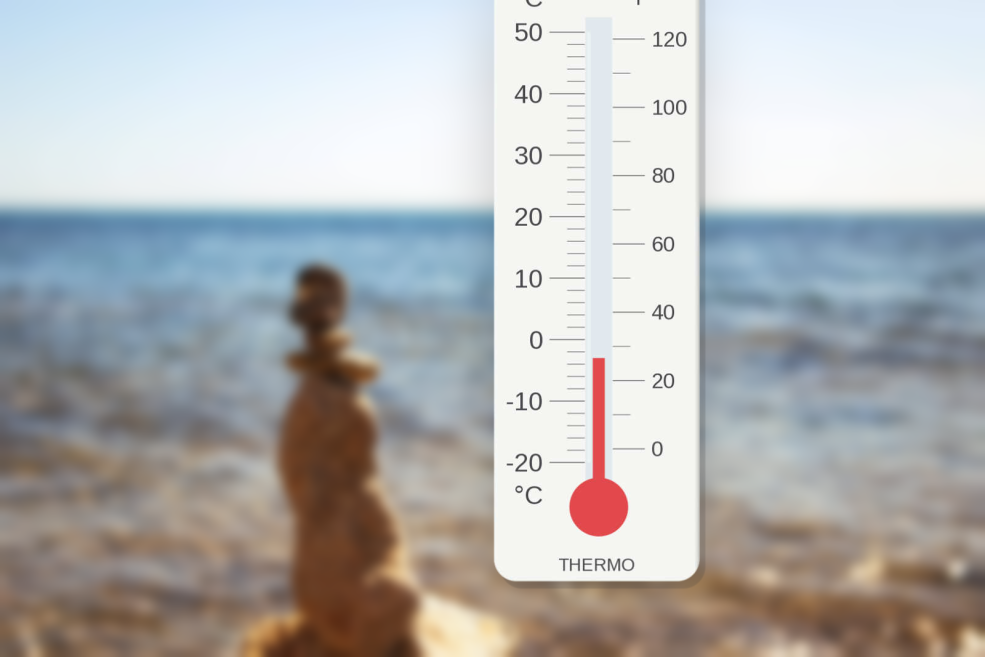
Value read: -3°C
